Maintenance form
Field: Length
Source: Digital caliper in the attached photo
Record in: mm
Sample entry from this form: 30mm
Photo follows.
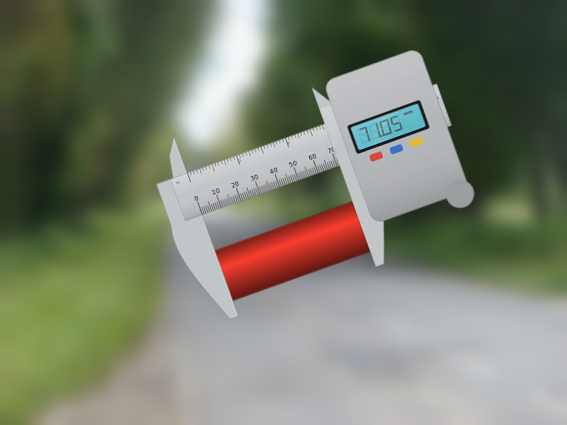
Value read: 71.05mm
